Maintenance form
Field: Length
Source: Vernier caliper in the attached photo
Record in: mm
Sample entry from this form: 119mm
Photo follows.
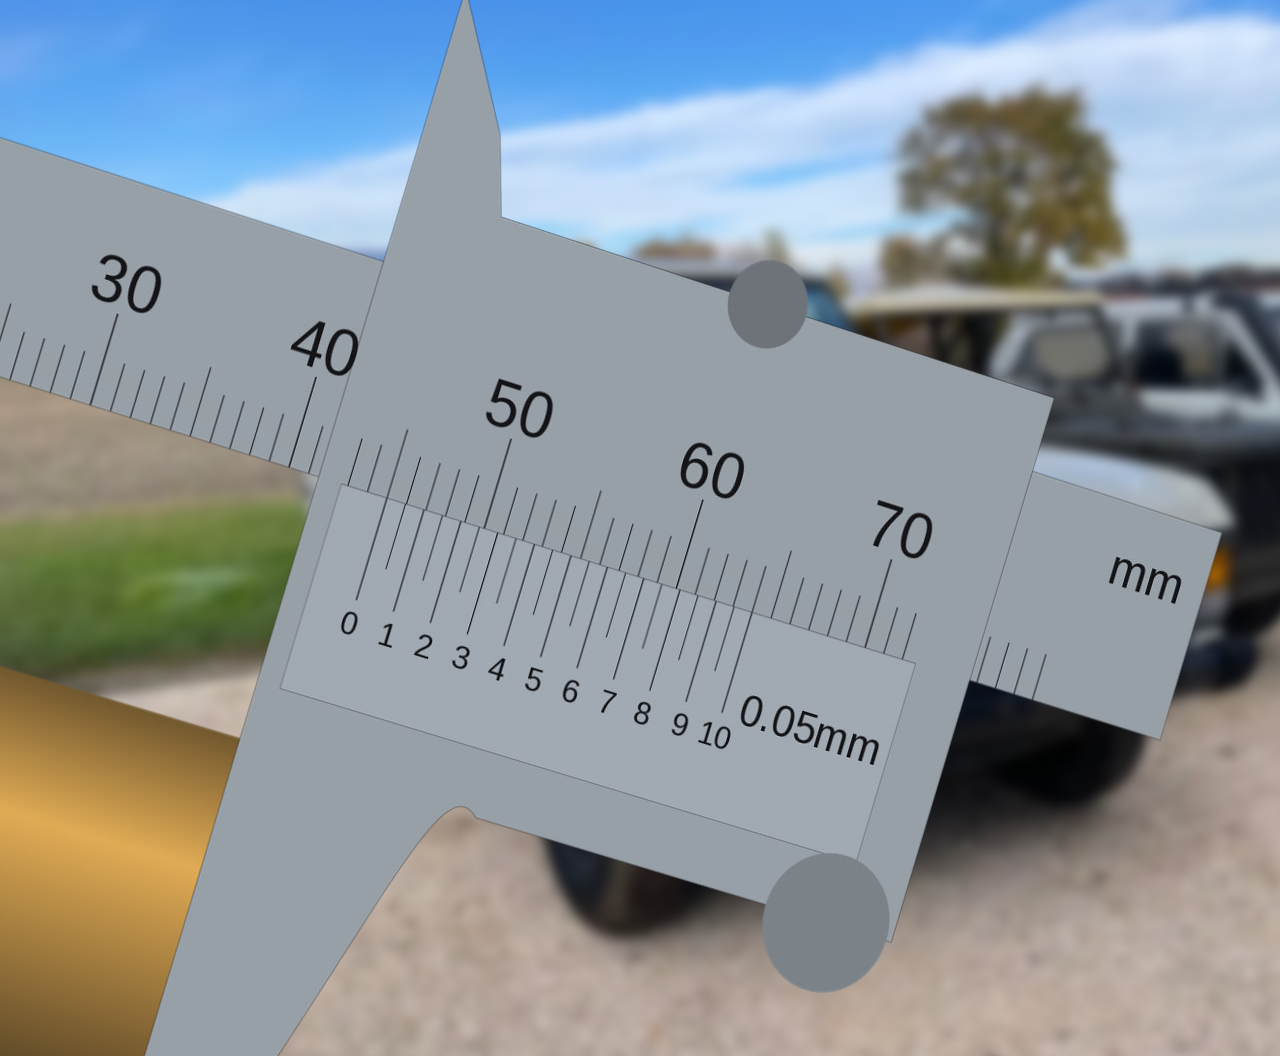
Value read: 45.0mm
